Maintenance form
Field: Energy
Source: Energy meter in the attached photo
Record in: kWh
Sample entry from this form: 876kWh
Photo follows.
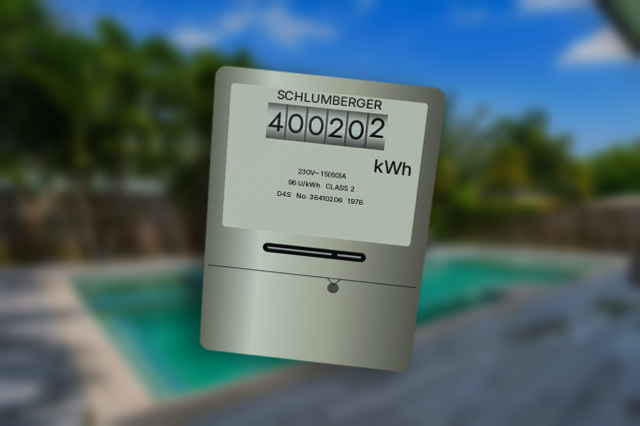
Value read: 400202kWh
